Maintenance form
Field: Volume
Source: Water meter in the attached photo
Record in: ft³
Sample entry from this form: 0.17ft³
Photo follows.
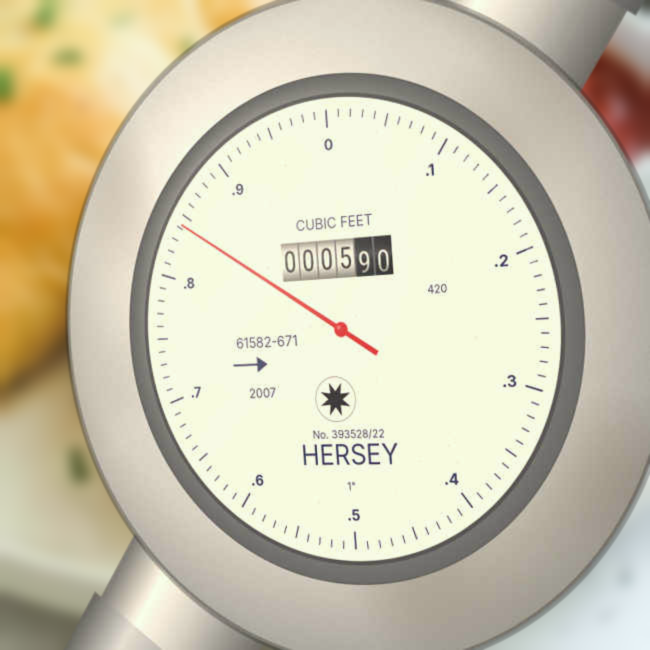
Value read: 589.84ft³
